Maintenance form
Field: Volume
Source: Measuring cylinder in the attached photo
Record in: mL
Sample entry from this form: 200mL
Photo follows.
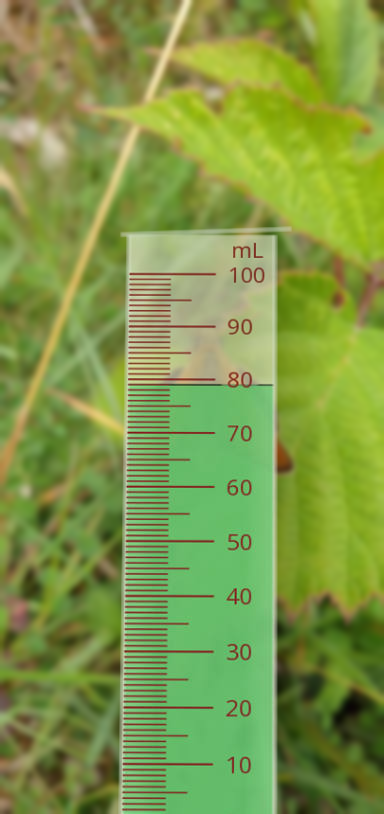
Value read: 79mL
